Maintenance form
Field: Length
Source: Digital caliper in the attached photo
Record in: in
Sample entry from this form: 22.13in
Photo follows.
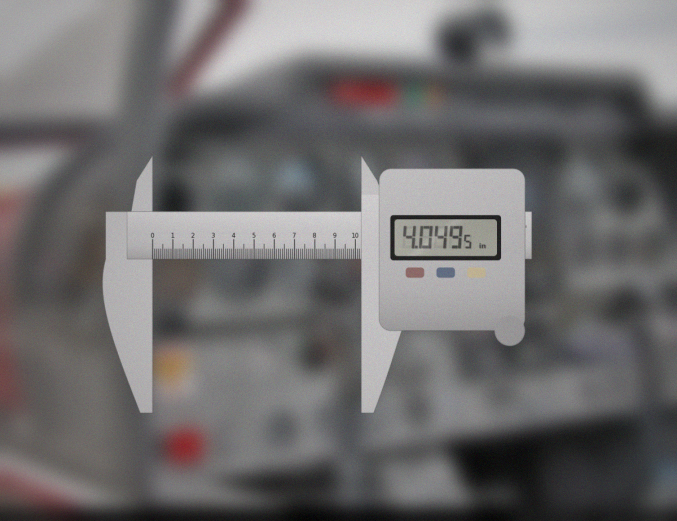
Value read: 4.0495in
